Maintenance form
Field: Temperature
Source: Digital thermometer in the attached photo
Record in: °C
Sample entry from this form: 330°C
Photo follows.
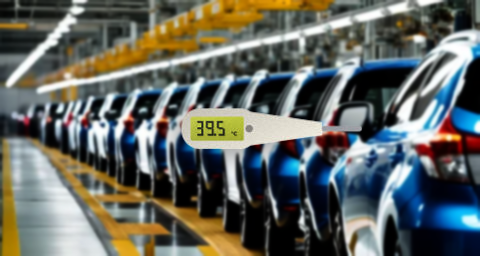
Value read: 39.5°C
